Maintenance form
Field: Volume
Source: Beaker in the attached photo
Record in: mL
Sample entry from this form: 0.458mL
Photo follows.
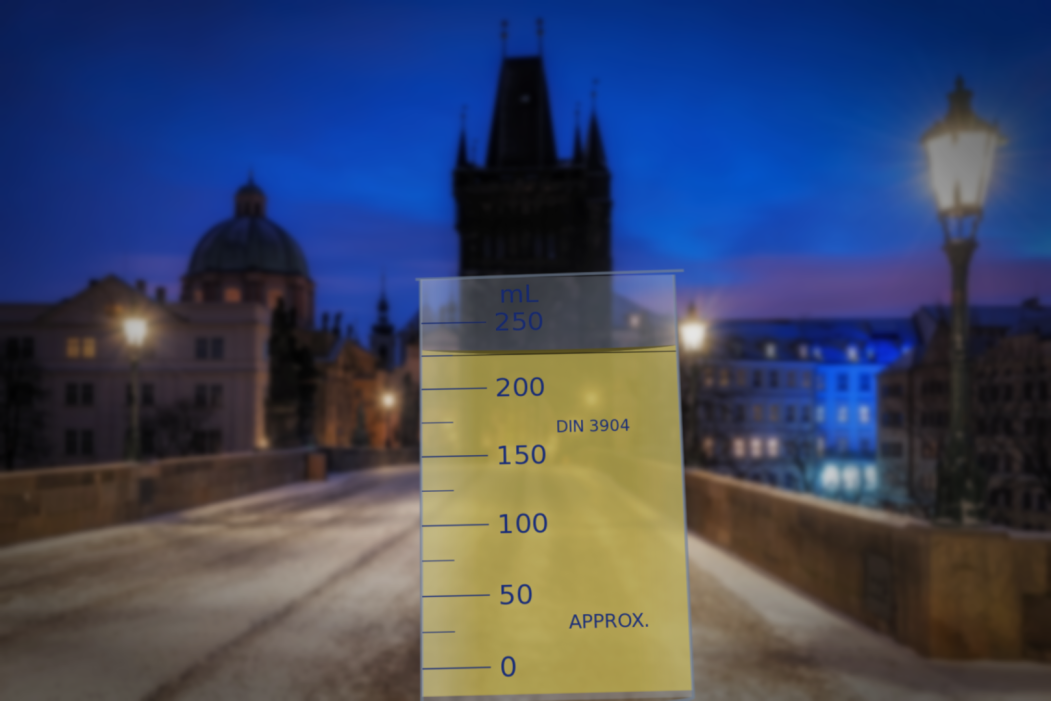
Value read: 225mL
